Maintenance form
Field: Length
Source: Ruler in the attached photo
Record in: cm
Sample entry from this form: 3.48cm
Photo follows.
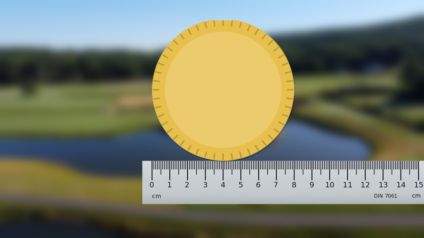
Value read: 8cm
